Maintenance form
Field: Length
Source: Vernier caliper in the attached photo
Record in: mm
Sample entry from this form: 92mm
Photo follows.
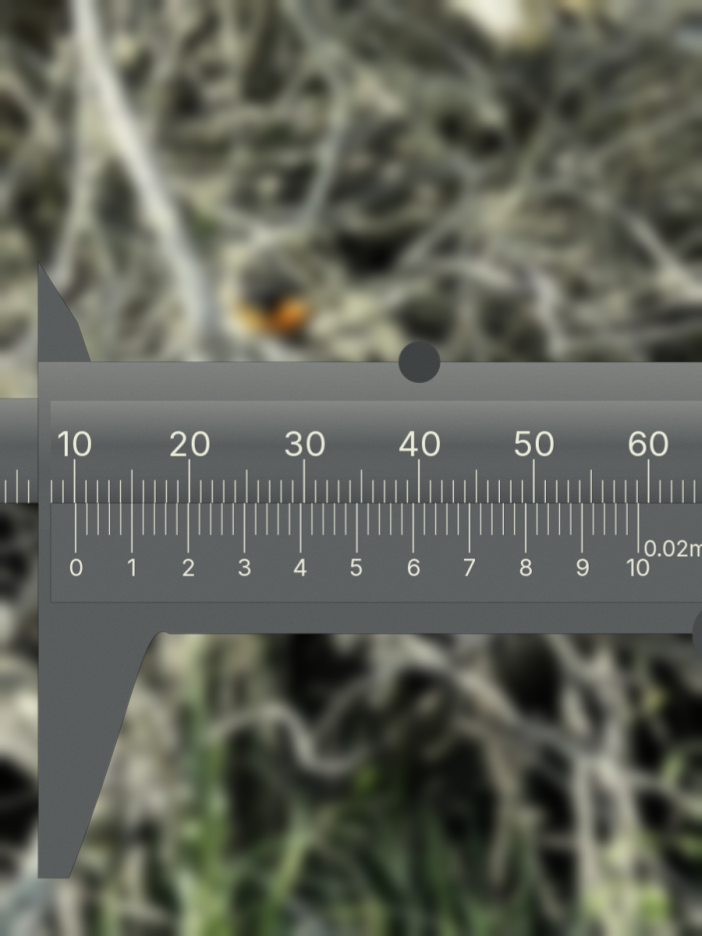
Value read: 10.1mm
